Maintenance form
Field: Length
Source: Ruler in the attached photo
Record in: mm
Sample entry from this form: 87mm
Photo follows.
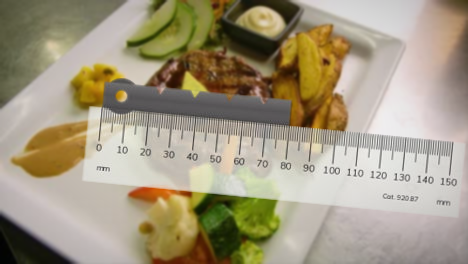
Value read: 80mm
